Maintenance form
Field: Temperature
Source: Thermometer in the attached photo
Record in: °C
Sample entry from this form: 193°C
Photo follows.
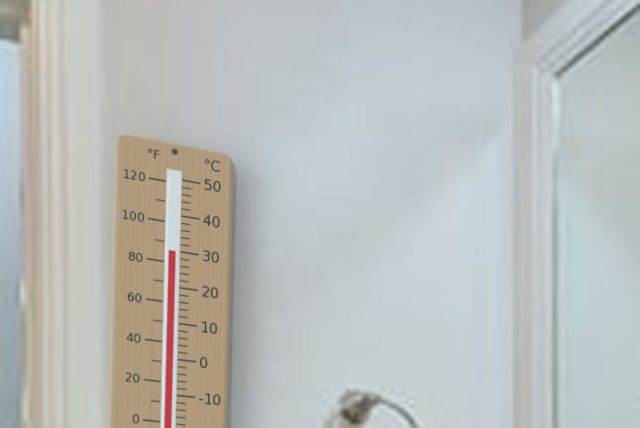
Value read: 30°C
